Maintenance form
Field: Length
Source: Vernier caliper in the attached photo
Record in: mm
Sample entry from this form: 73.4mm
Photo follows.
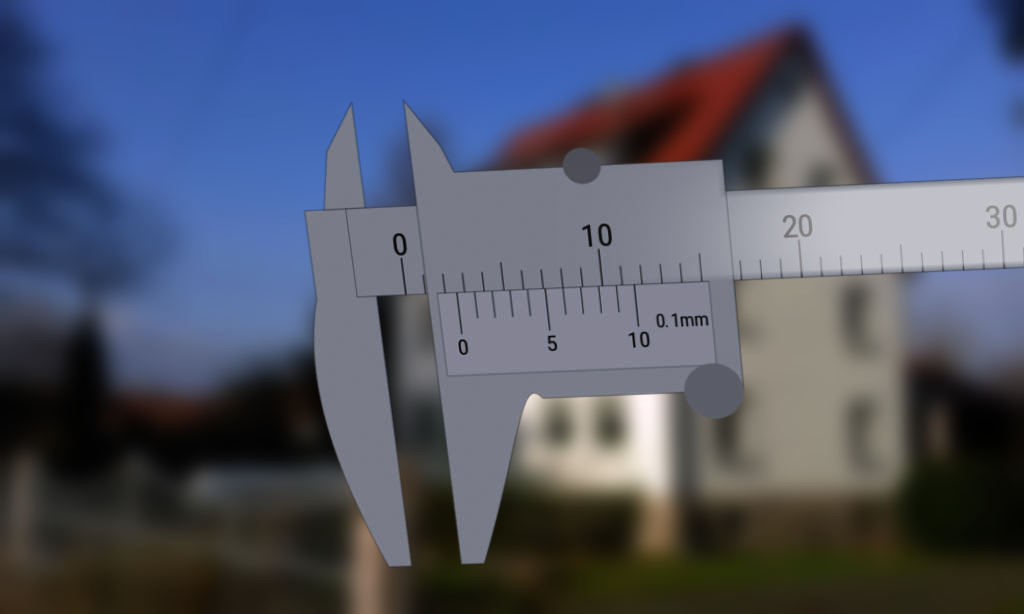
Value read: 2.6mm
